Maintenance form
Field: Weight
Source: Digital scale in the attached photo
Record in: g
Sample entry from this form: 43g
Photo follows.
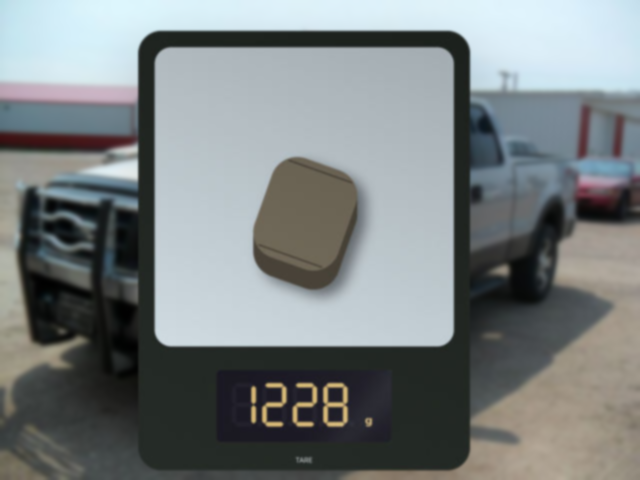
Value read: 1228g
